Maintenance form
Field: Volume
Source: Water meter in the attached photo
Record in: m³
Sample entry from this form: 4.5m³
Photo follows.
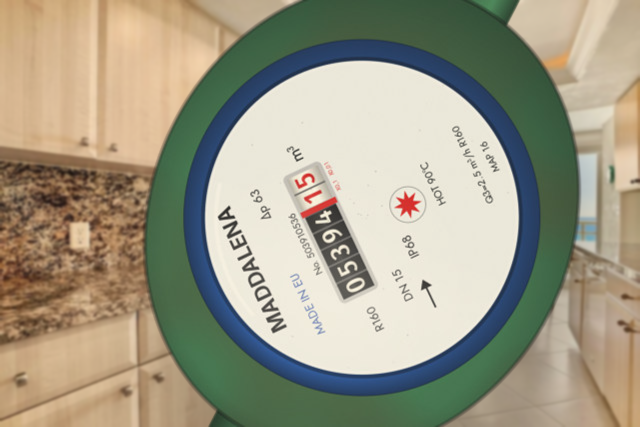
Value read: 5394.15m³
